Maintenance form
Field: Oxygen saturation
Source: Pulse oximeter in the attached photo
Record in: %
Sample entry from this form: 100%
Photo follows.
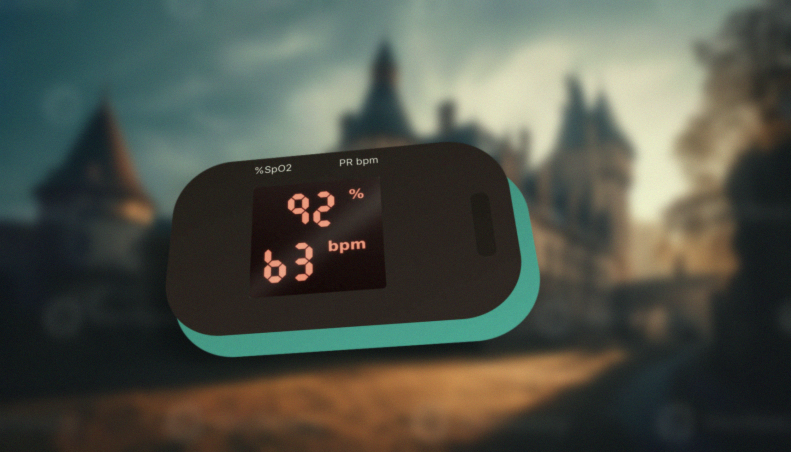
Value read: 92%
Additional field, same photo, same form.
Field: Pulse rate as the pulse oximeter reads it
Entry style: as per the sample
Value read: 63bpm
